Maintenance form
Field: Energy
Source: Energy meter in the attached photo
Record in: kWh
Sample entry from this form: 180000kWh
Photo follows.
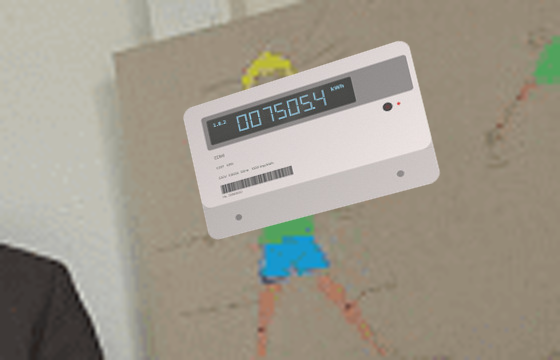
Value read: 7505.4kWh
